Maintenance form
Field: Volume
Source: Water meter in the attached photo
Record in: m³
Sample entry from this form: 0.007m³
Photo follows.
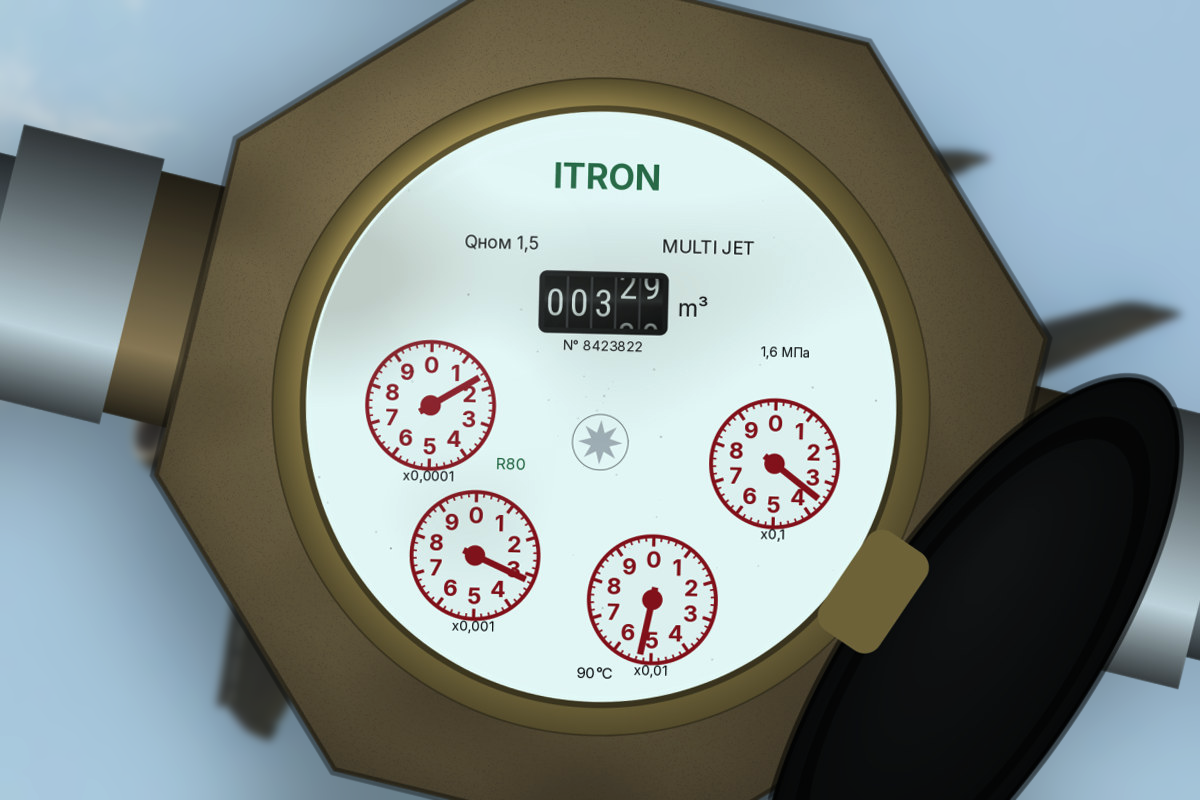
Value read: 329.3531m³
